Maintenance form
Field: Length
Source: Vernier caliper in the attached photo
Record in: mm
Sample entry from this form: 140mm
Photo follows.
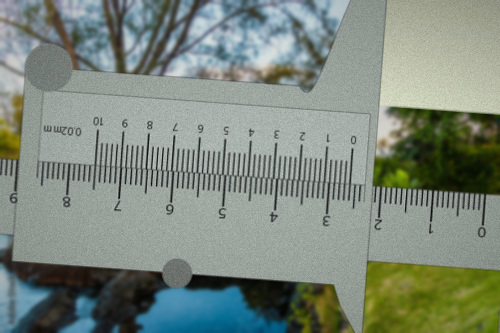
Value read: 26.0mm
